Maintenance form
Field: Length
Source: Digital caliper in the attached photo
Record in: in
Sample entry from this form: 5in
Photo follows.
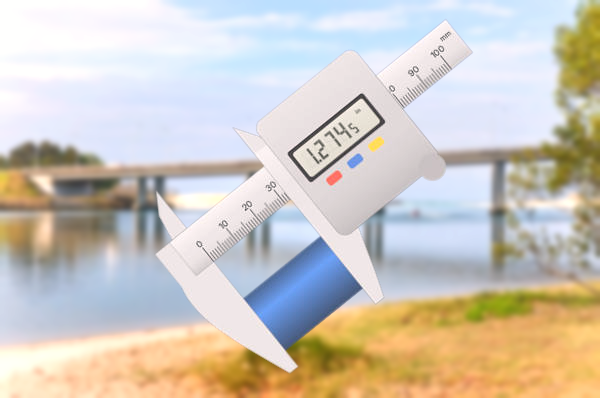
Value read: 1.2745in
